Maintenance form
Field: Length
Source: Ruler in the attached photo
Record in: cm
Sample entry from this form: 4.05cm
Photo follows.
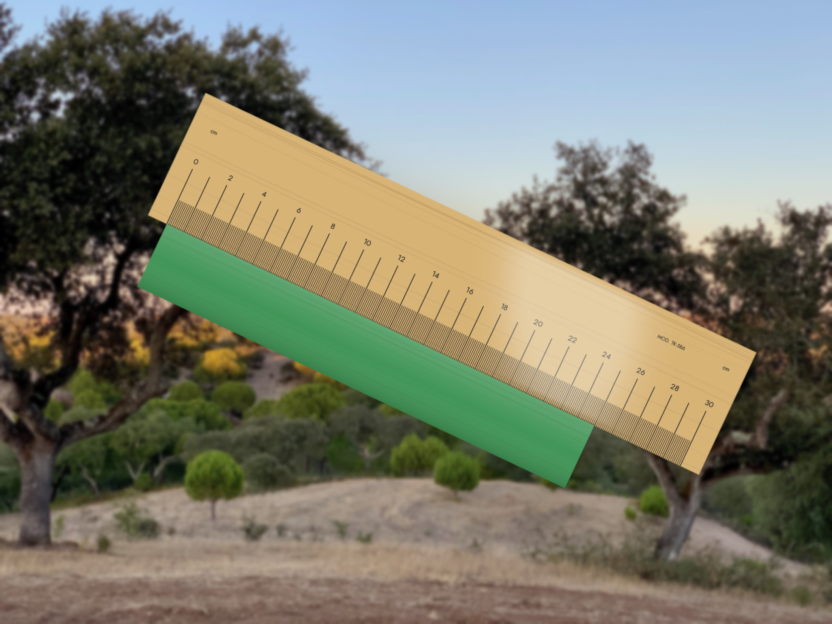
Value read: 25cm
